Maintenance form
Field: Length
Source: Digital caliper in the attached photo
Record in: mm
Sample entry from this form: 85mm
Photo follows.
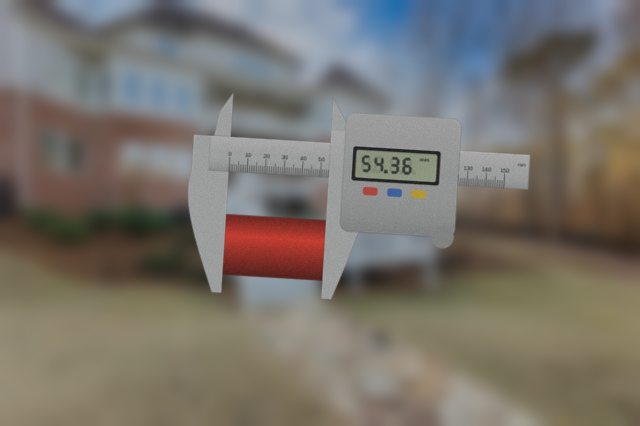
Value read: 54.36mm
